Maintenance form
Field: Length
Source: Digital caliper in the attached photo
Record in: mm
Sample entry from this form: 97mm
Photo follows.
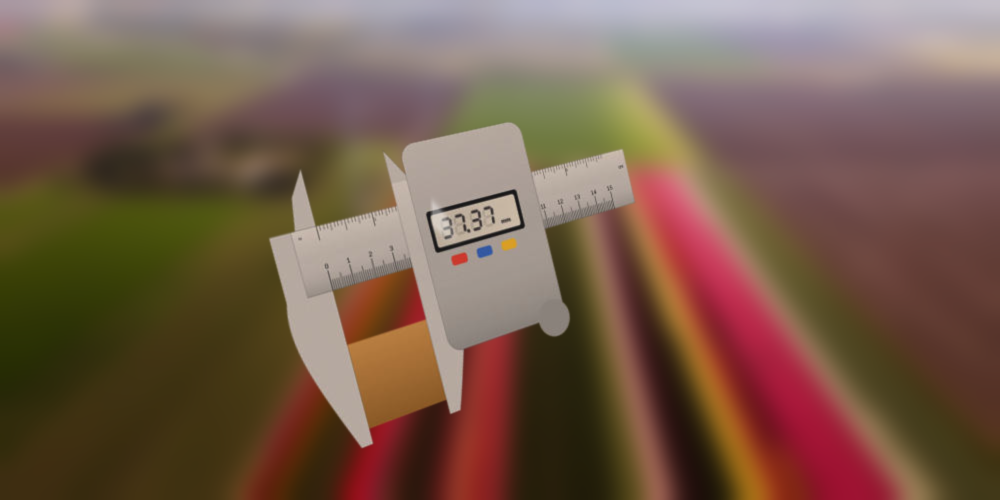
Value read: 37.37mm
